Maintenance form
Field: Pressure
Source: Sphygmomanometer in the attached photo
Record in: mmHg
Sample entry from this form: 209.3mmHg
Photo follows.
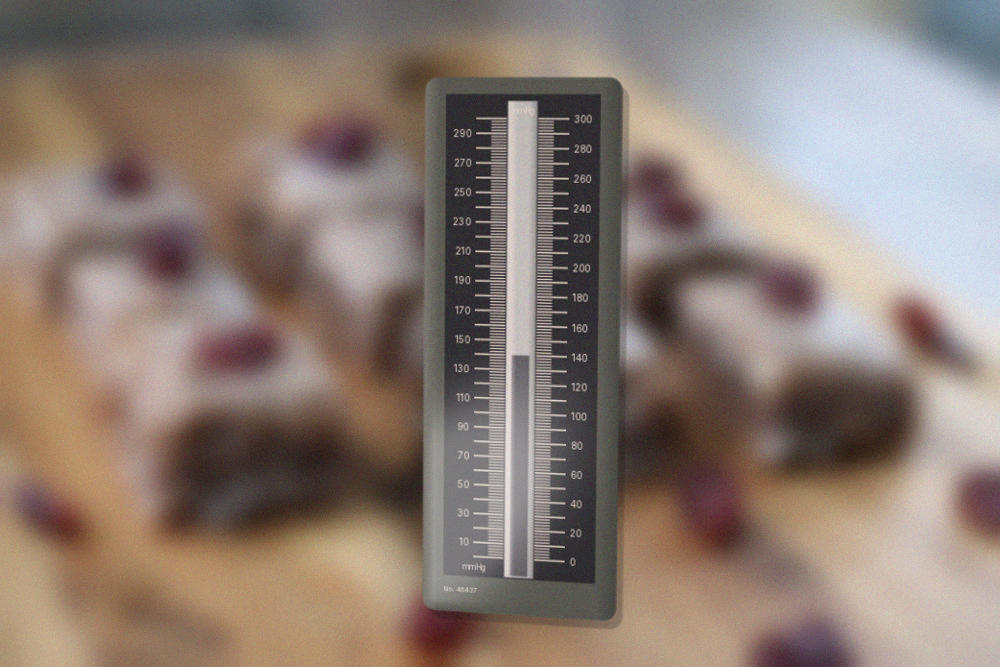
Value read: 140mmHg
